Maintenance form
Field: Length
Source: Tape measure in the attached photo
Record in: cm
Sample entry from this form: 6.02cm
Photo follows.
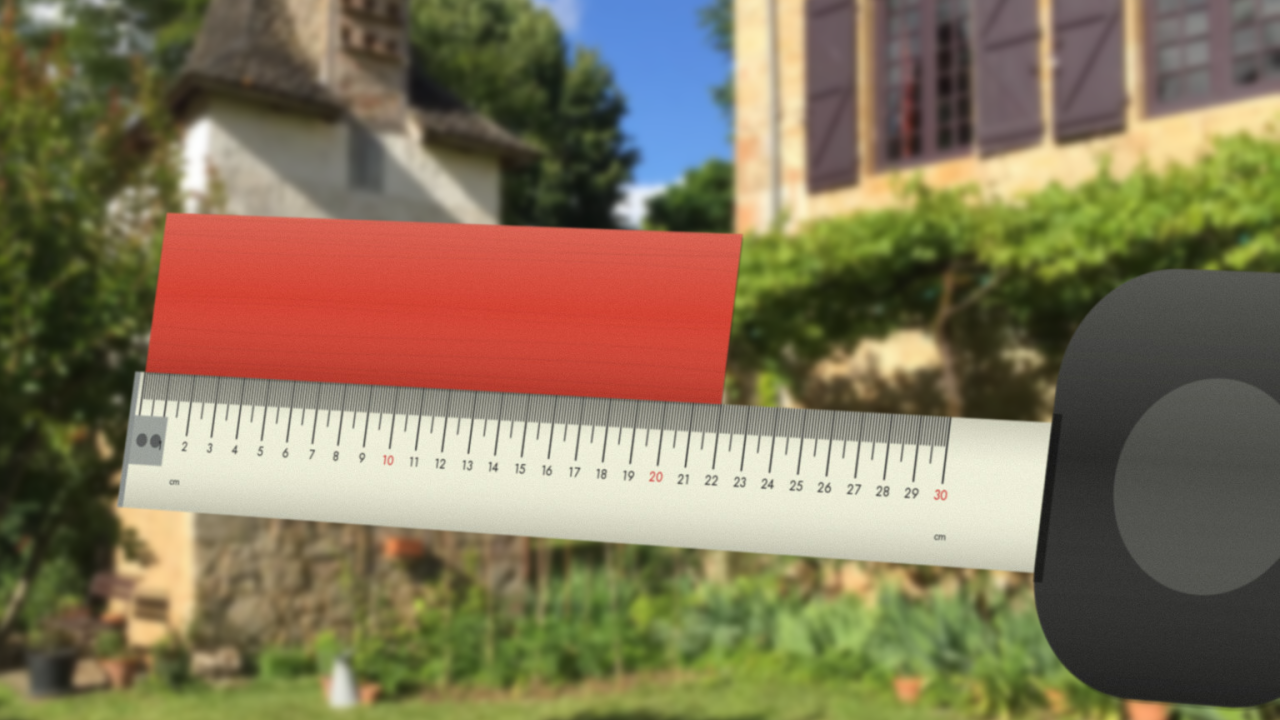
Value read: 22cm
